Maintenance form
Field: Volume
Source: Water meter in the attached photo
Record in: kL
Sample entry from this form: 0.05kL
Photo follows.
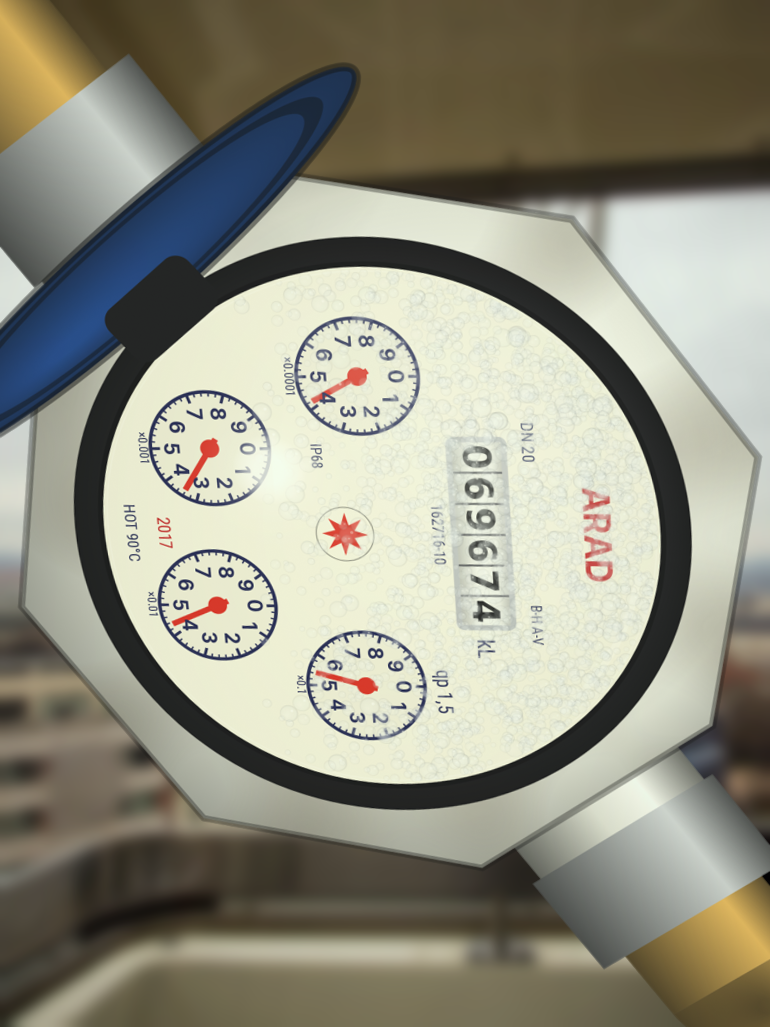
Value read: 69674.5434kL
